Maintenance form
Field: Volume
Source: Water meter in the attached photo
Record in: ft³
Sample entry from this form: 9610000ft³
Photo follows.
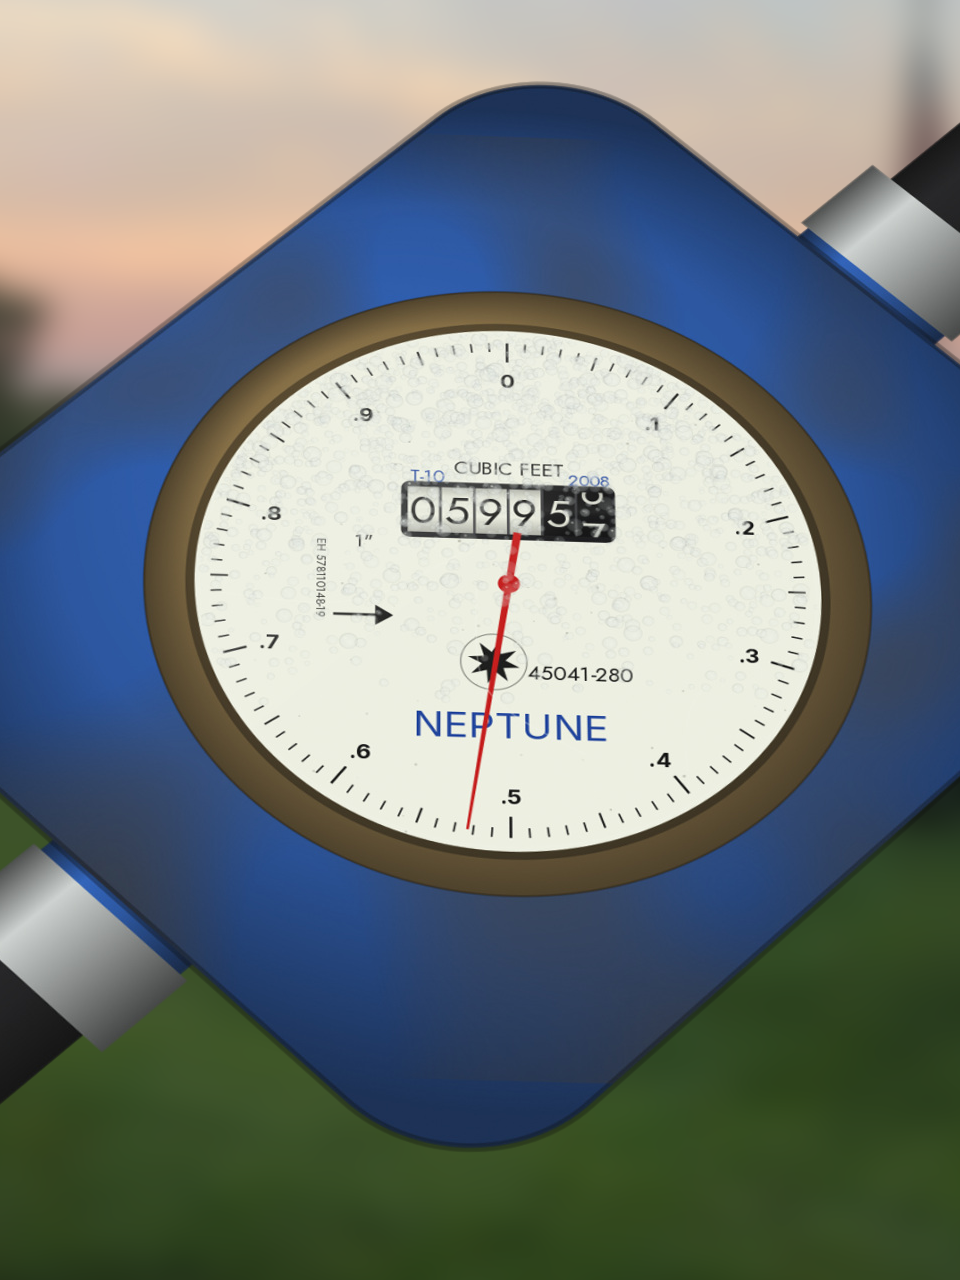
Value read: 59956.52ft³
